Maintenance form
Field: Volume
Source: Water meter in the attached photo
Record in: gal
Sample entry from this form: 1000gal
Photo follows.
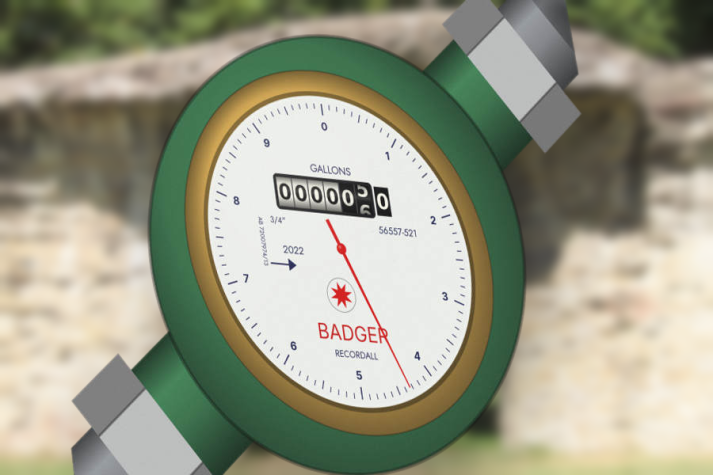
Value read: 54.3gal
